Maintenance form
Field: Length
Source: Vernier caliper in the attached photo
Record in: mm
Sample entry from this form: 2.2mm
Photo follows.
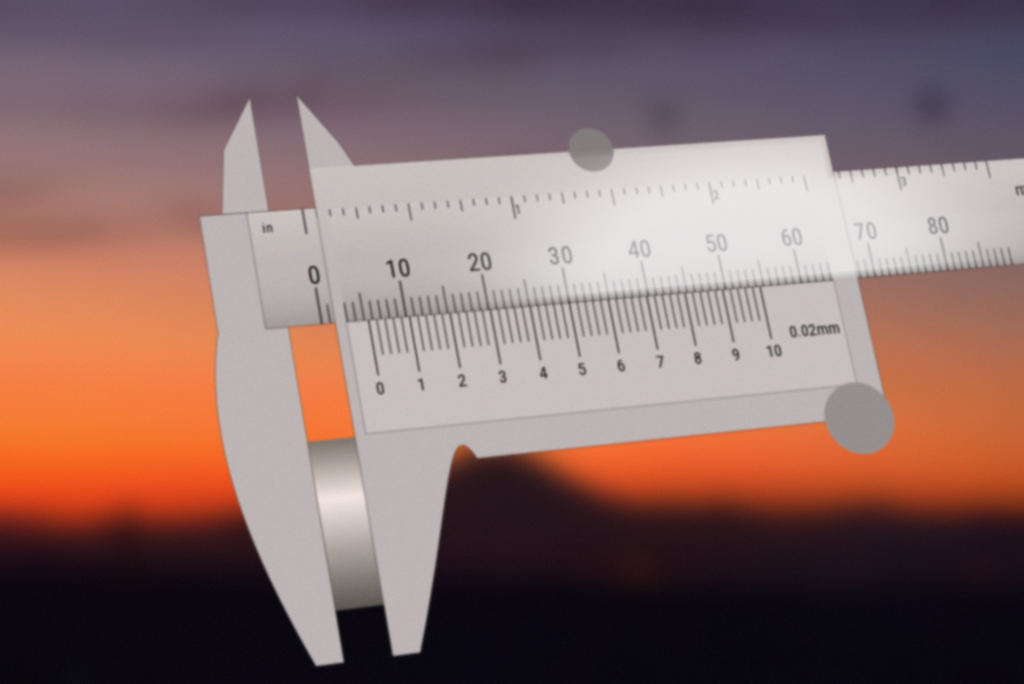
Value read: 5.5mm
